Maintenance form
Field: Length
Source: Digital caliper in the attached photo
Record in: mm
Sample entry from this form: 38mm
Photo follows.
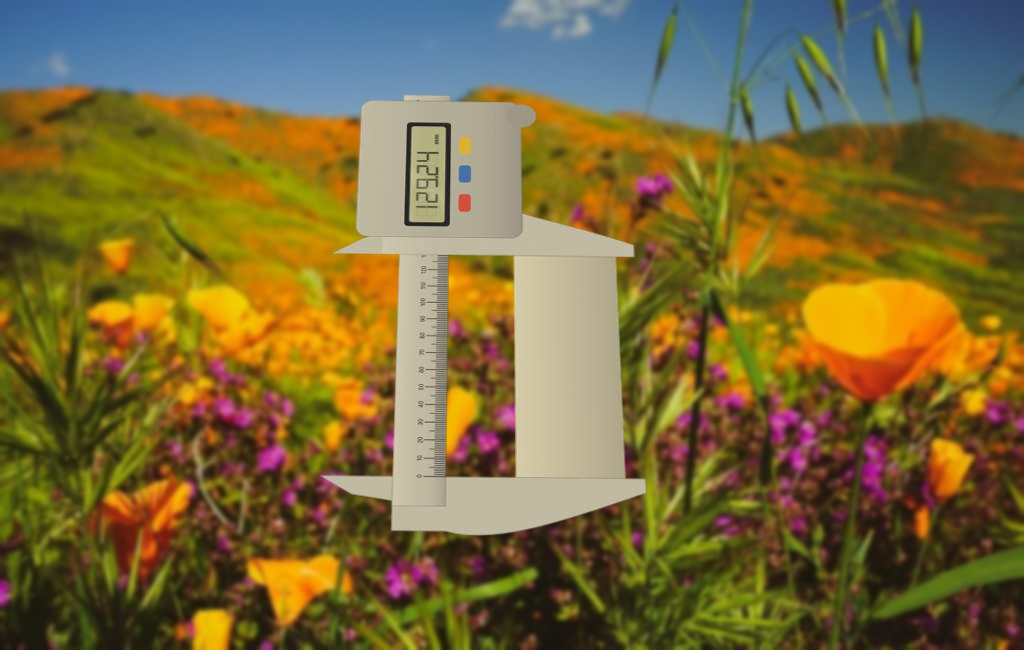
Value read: 129.24mm
